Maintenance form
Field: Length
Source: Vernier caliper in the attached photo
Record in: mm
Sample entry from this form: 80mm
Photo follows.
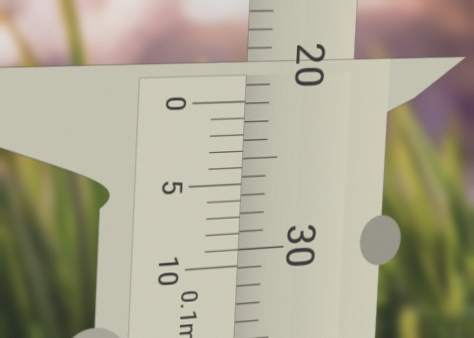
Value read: 21.9mm
